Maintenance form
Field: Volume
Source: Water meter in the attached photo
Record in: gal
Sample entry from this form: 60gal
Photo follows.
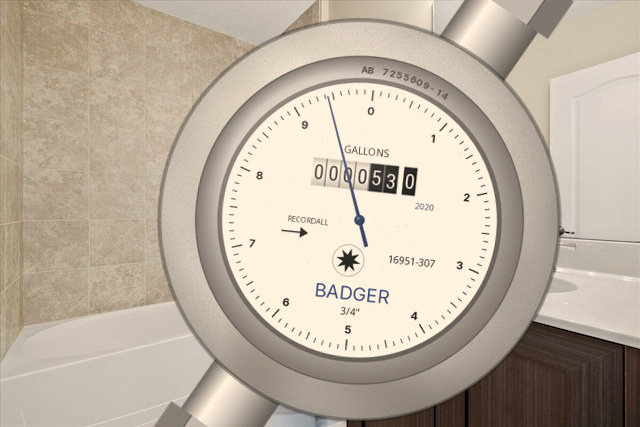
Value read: 529.4gal
